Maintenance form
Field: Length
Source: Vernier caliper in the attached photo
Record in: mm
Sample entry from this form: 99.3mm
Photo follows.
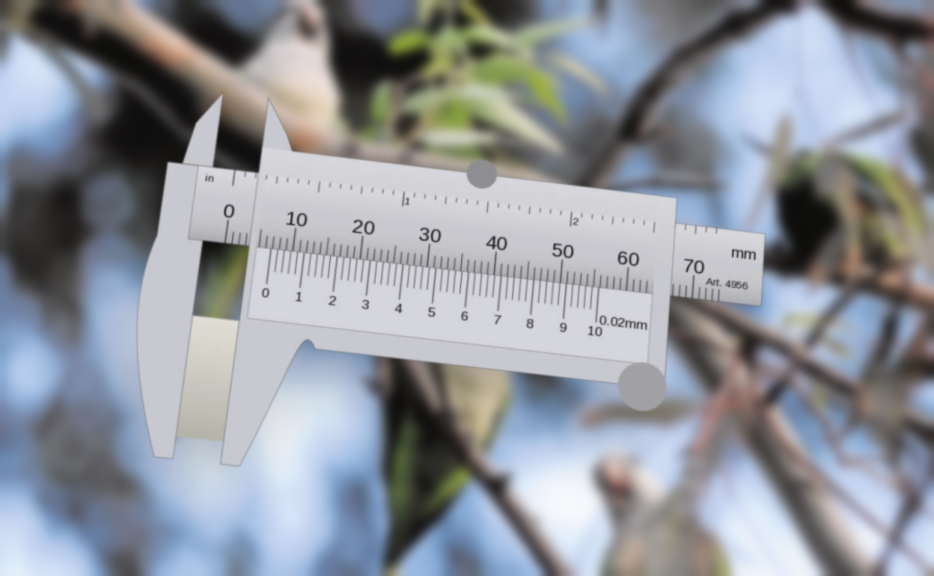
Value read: 6.8mm
